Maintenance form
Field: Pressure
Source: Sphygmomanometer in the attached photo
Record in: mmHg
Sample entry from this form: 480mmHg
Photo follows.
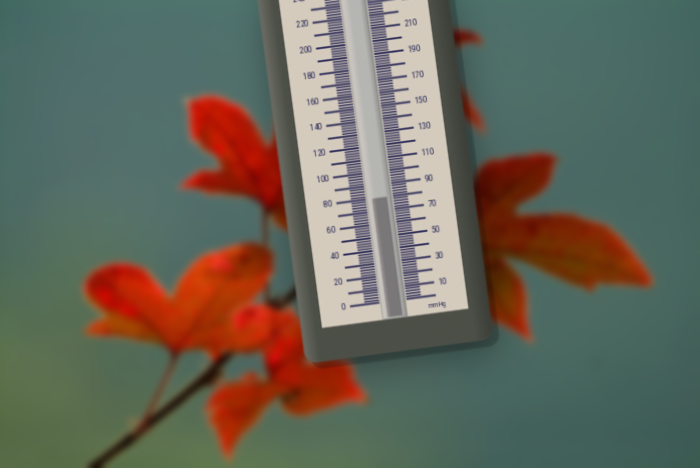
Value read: 80mmHg
